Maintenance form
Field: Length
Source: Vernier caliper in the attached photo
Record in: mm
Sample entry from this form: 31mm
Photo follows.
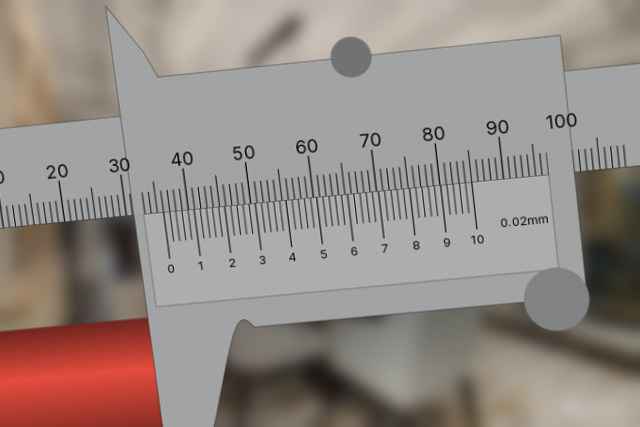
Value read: 36.0mm
